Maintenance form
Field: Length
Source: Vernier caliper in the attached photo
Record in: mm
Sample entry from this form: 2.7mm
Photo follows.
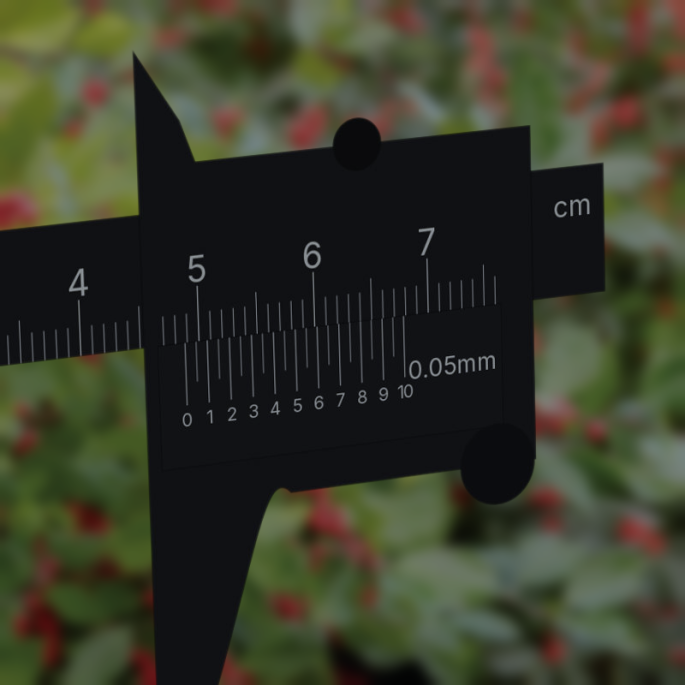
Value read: 48.8mm
